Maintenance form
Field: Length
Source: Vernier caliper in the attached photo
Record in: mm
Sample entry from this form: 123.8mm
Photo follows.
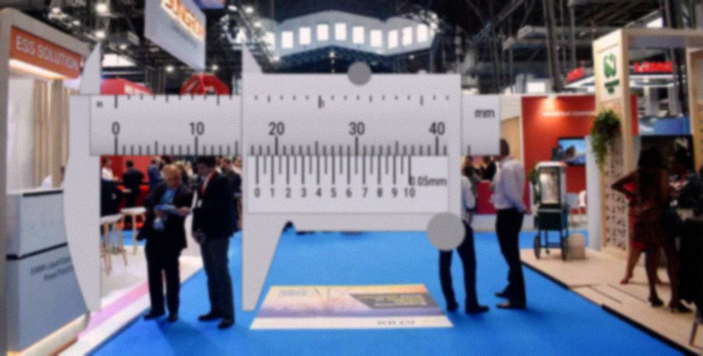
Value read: 17.6mm
